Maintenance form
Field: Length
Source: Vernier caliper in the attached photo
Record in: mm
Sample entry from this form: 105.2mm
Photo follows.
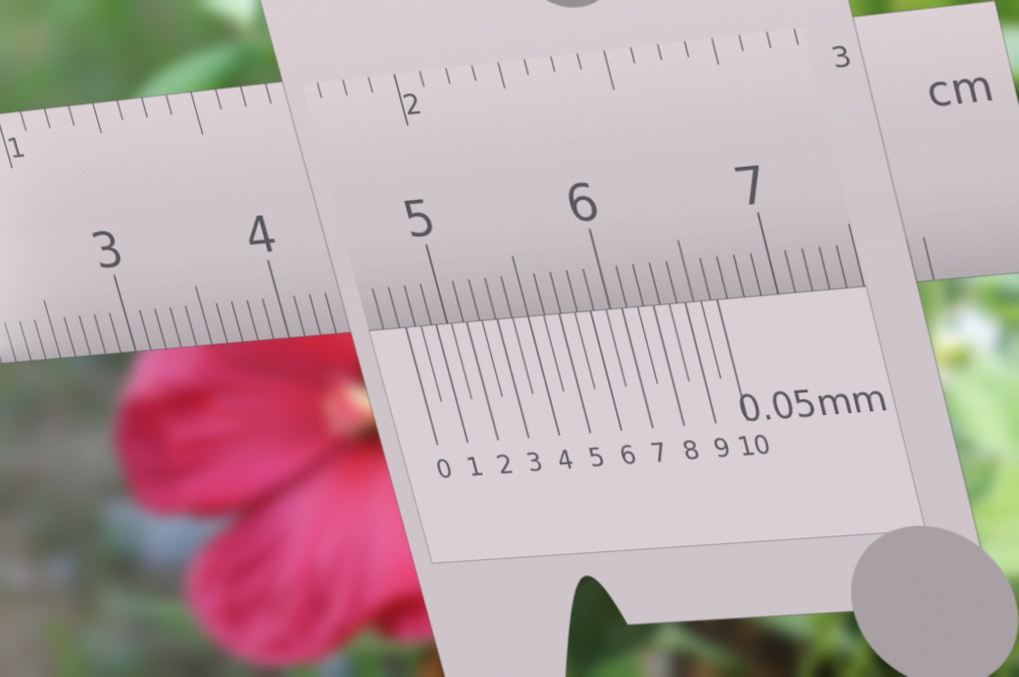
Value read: 47.4mm
